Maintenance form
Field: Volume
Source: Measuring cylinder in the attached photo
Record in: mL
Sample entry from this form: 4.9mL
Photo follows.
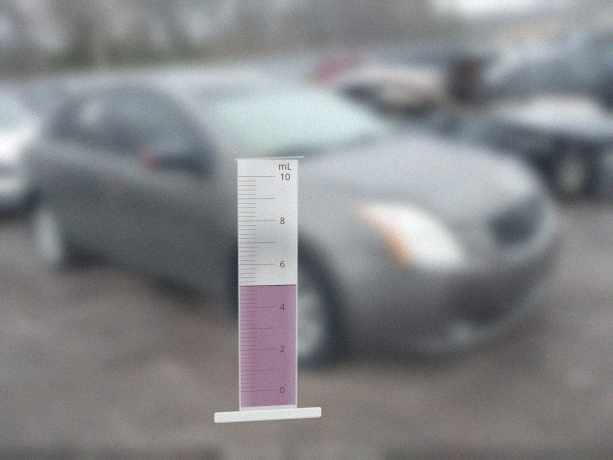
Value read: 5mL
